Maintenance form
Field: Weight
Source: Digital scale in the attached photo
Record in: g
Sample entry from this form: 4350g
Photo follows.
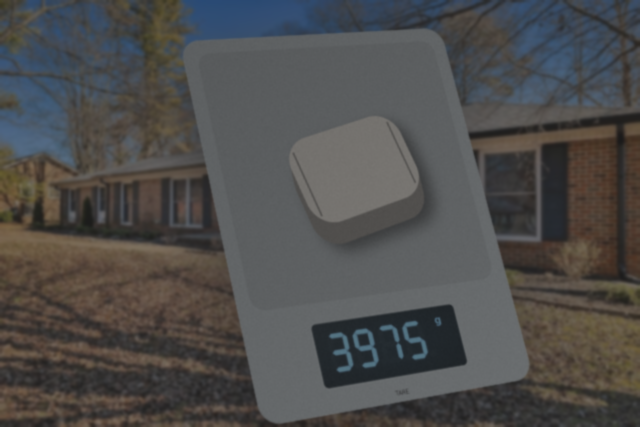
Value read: 3975g
